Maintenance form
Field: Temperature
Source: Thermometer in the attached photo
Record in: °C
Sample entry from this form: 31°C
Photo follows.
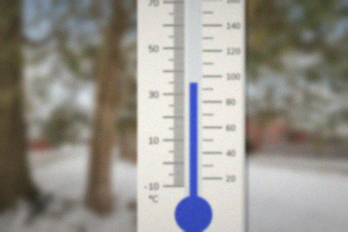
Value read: 35°C
